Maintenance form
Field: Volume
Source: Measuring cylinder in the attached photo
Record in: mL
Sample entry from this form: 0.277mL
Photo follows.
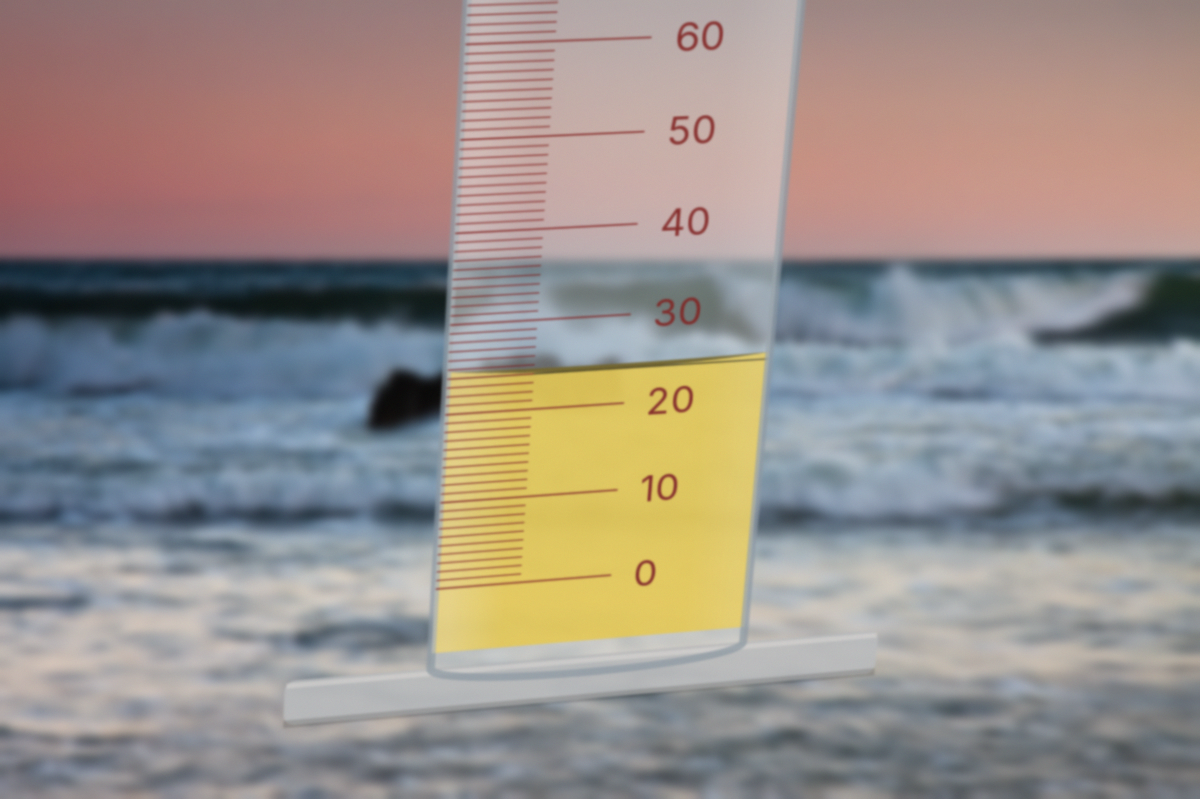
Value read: 24mL
